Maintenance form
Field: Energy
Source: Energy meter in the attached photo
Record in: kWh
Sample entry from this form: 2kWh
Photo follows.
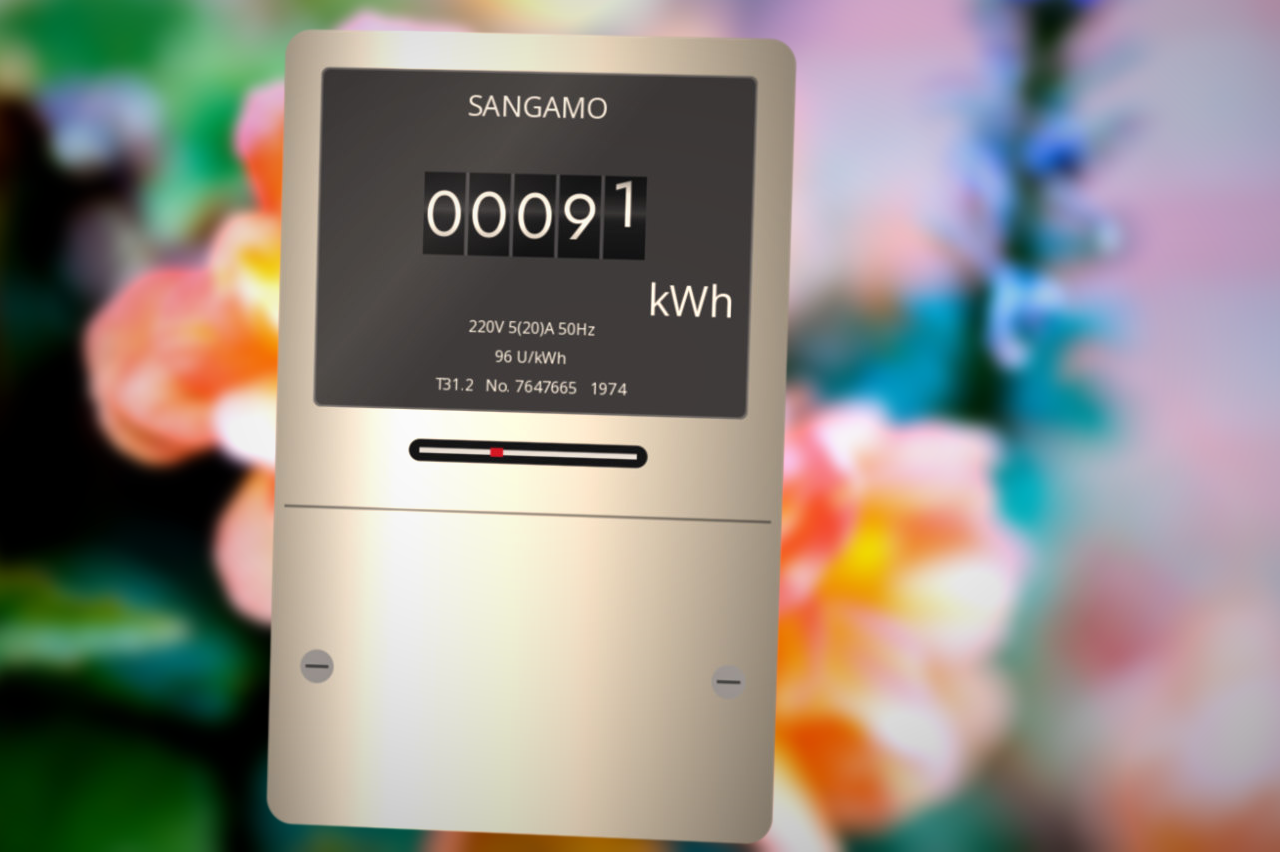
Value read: 91kWh
